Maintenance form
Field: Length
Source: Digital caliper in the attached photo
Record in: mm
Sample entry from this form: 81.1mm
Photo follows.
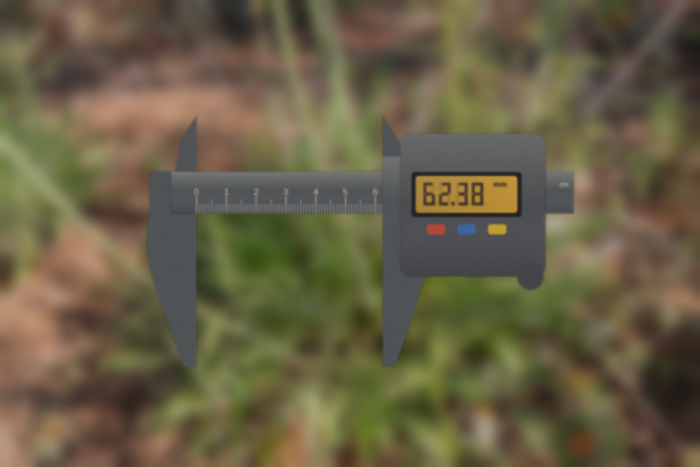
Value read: 62.38mm
